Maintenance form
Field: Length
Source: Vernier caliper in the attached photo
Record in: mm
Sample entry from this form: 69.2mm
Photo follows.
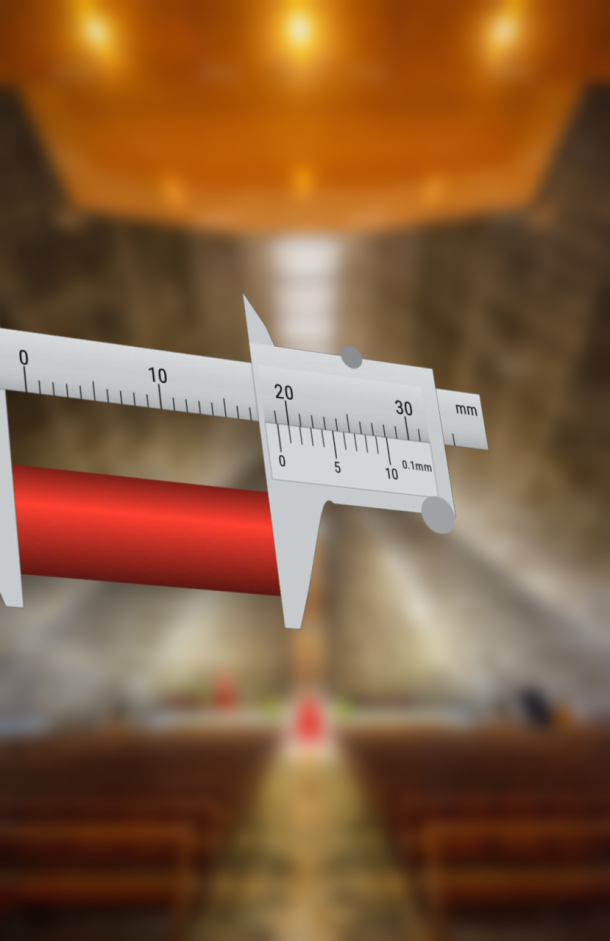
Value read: 19.1mm
